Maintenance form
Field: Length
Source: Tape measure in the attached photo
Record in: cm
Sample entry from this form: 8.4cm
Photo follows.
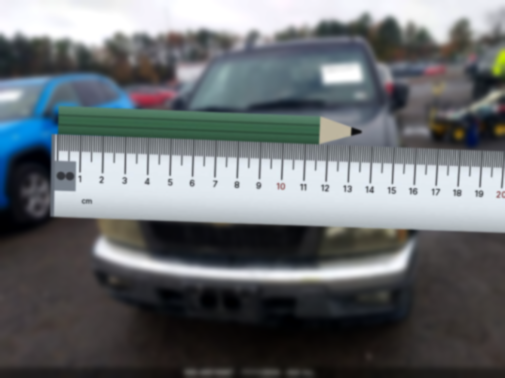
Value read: 13.5cm
